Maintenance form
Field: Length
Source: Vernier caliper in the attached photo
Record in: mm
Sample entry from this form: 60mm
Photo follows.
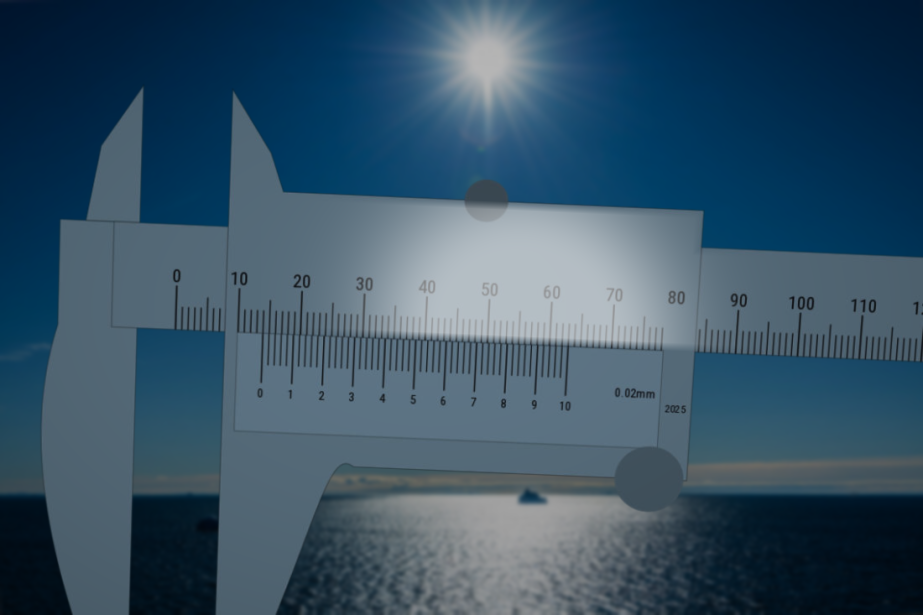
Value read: 14.0mm
